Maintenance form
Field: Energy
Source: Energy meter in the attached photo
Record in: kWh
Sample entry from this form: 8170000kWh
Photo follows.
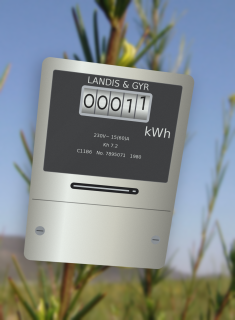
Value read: 11kWh
